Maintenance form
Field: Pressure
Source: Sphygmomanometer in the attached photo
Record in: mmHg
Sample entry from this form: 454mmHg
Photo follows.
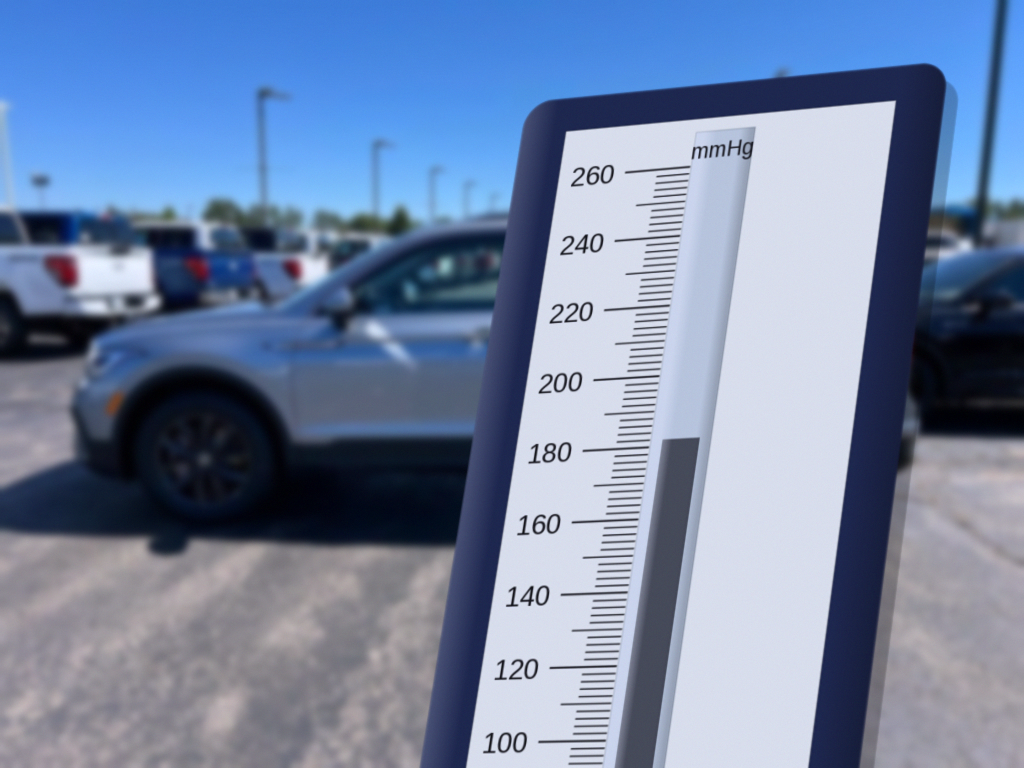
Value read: 182mmHg
